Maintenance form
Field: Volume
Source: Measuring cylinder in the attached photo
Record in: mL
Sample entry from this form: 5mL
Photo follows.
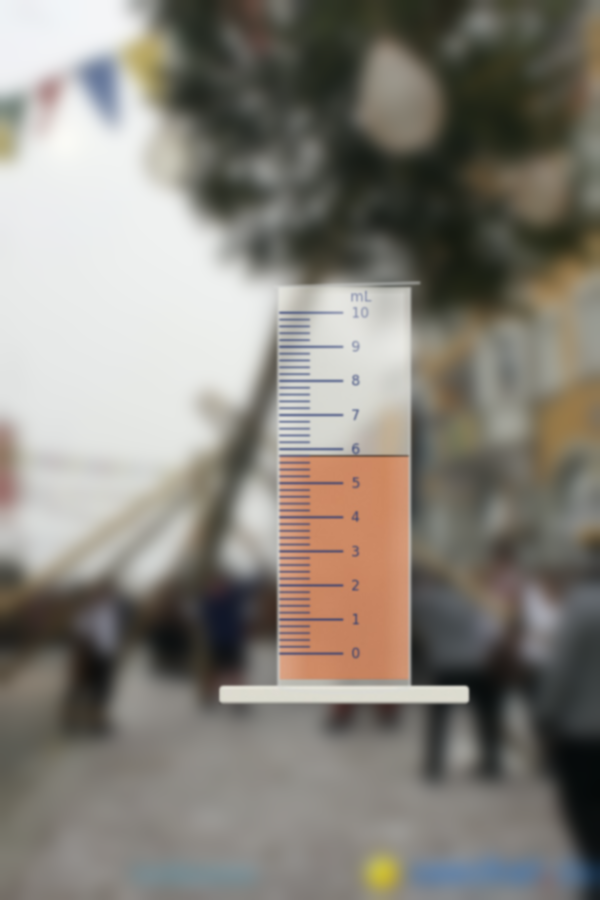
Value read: 5.8mL
